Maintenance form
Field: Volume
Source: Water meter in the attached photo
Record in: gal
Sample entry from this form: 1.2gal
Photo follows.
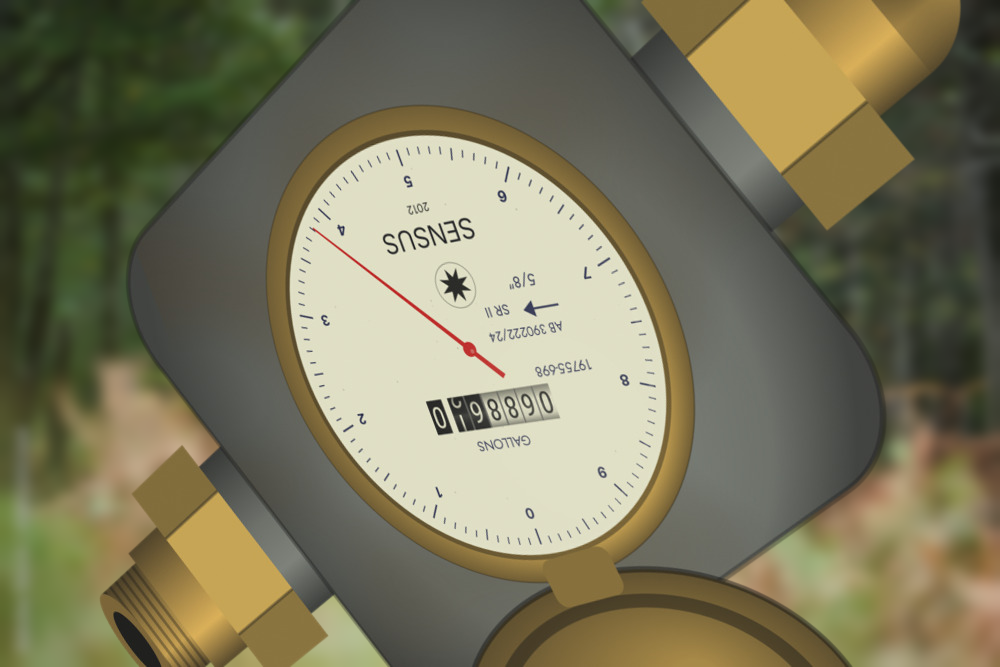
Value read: 688613.8gal
